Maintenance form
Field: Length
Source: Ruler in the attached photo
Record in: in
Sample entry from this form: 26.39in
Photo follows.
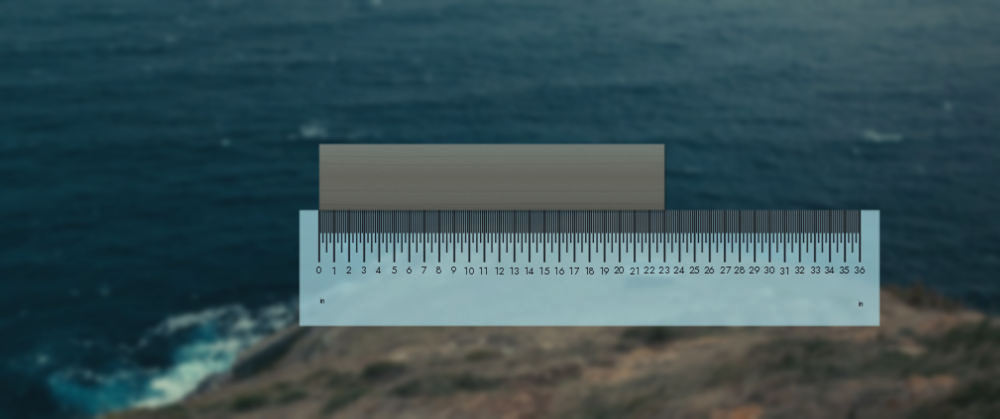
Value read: 23in
